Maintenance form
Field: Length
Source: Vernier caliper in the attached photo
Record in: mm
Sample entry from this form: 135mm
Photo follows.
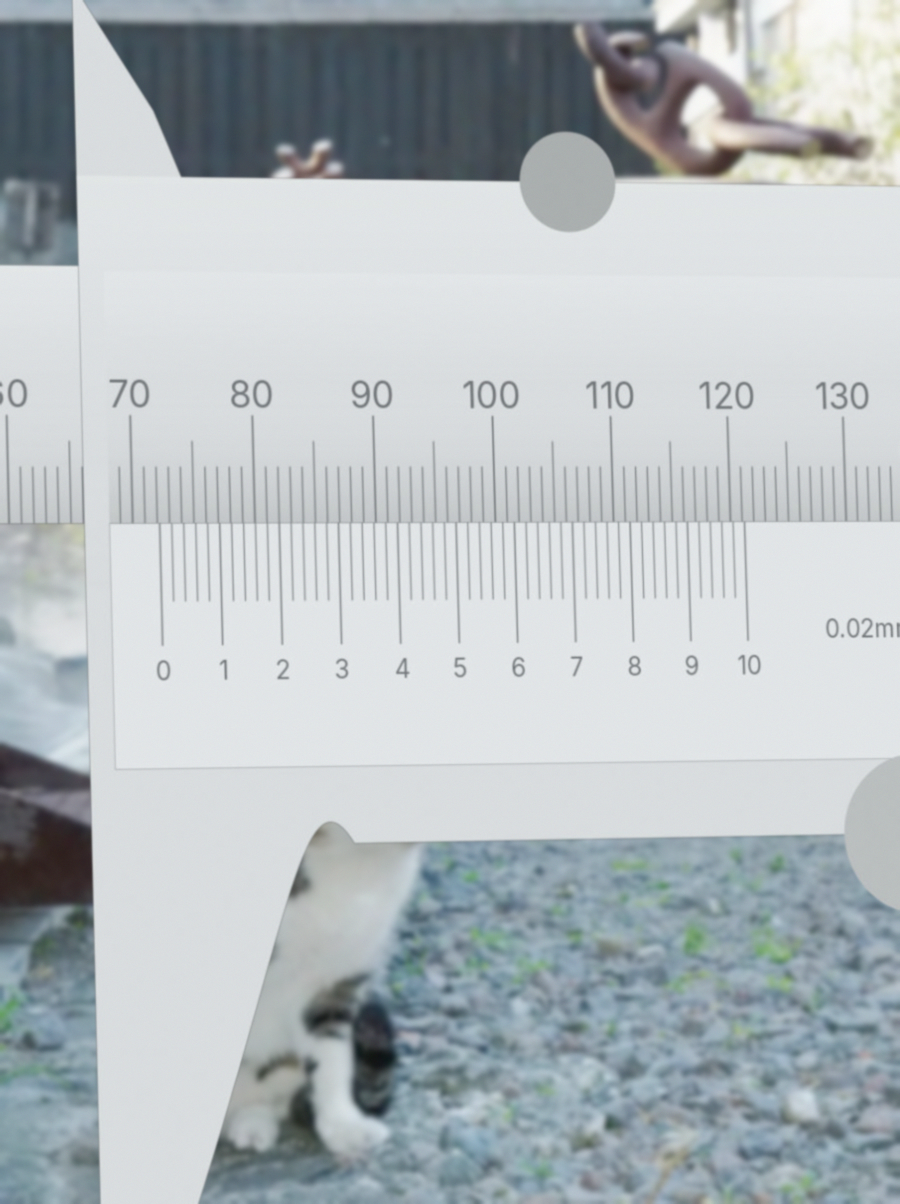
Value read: 72.2mm
